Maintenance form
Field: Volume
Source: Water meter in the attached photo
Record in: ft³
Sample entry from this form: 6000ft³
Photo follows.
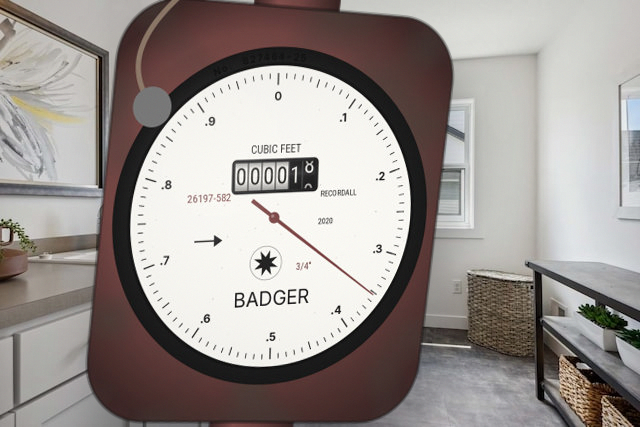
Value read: 18.35ft³
